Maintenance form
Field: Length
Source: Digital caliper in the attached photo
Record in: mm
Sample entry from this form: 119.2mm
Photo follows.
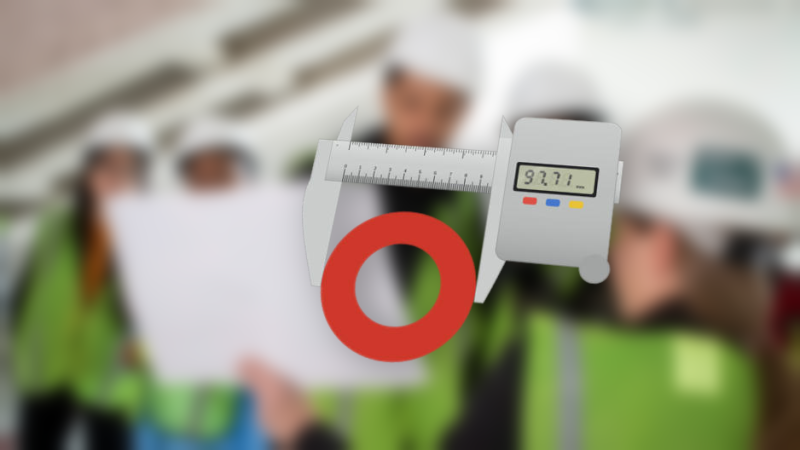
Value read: 97.71mm
